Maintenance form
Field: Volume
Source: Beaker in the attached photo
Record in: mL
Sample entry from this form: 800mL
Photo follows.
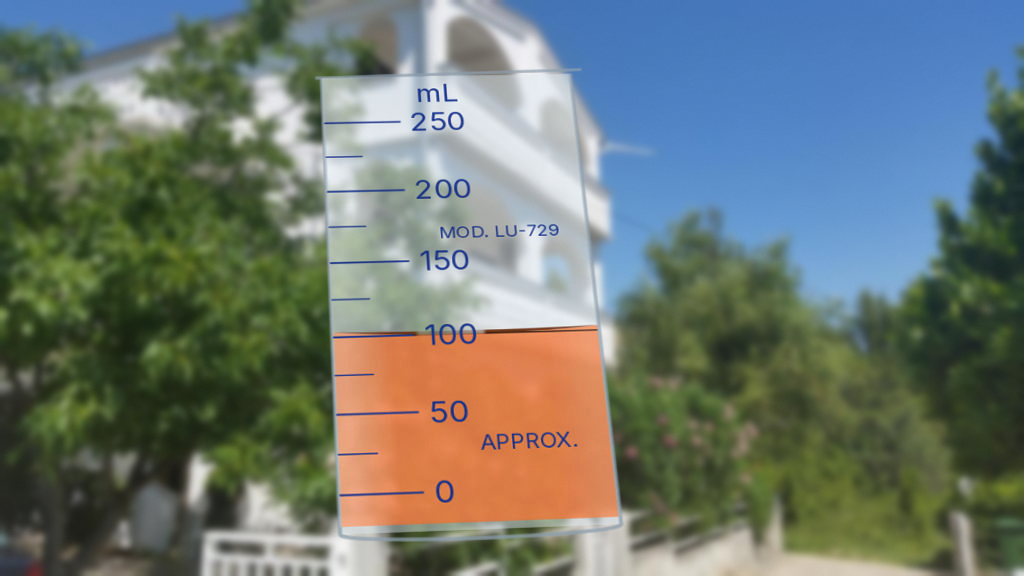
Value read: 100mL
